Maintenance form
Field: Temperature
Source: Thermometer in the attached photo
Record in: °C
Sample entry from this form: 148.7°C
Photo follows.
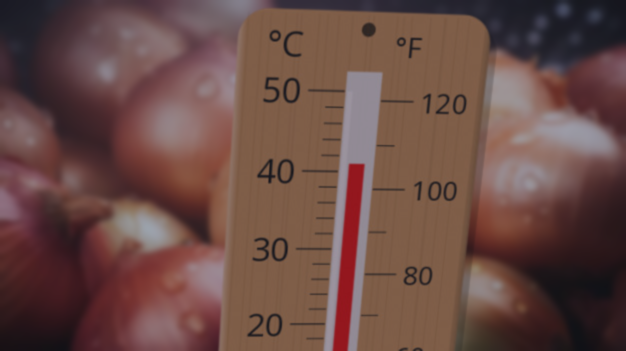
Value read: 41°C
